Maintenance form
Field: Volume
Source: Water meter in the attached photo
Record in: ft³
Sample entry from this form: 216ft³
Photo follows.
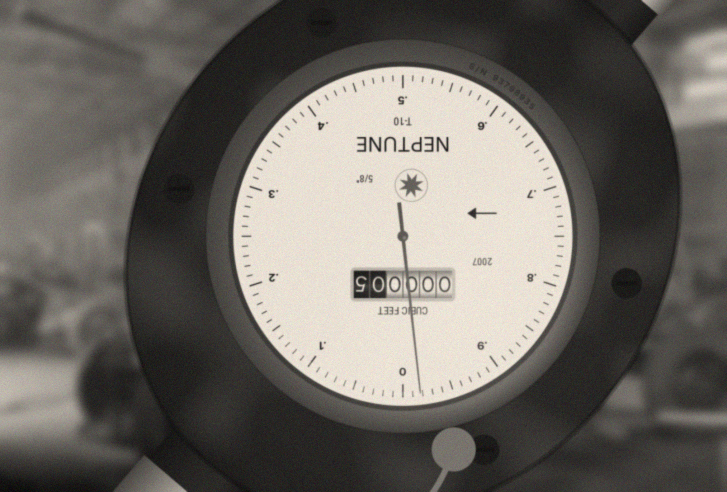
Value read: 4.98ft³
